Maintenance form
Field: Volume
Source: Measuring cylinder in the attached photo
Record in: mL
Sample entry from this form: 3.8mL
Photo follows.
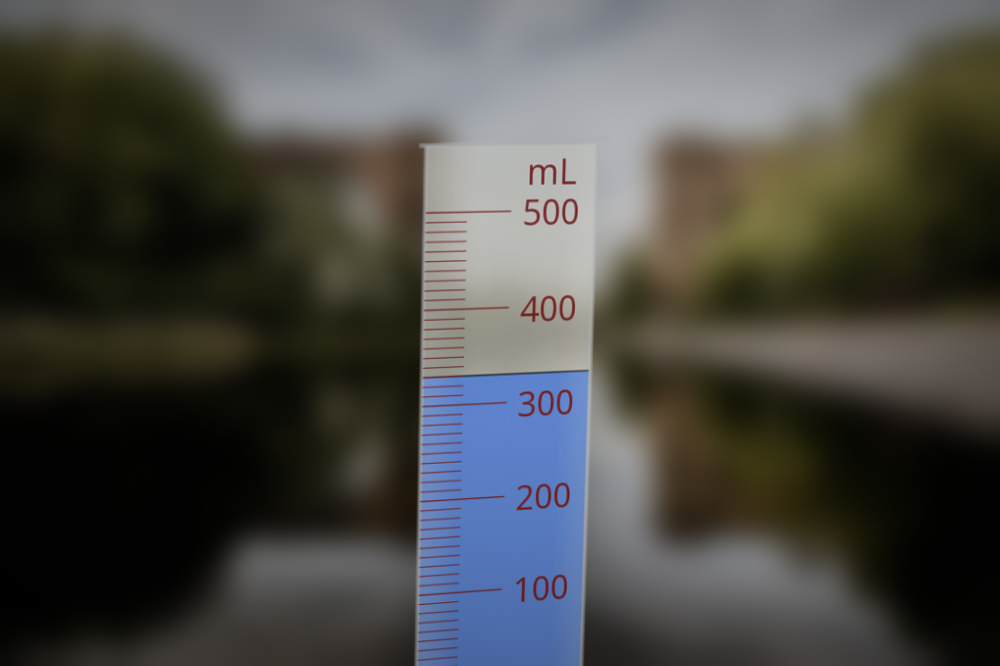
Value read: 330mL
